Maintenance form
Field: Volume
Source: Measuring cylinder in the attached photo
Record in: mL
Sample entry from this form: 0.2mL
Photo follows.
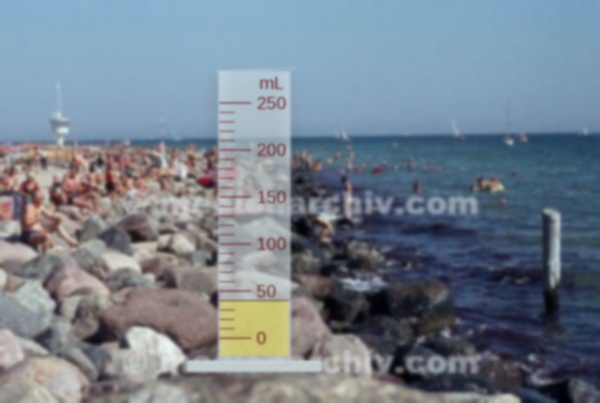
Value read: 40mL
